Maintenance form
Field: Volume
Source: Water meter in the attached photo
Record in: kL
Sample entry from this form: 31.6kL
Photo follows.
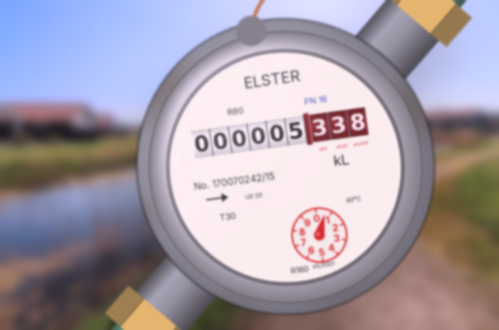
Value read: 5.3380kL
